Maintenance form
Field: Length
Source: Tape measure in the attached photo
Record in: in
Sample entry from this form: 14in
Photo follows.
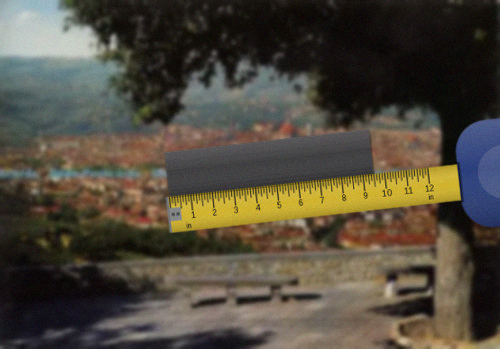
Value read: 9.5in
